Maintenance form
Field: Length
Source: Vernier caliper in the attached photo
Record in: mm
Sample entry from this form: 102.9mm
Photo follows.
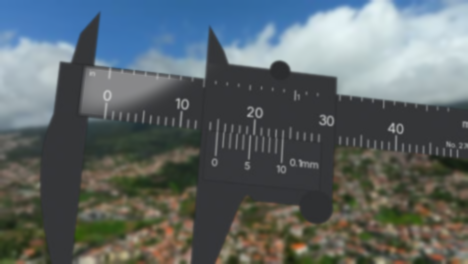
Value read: 15.0mm
